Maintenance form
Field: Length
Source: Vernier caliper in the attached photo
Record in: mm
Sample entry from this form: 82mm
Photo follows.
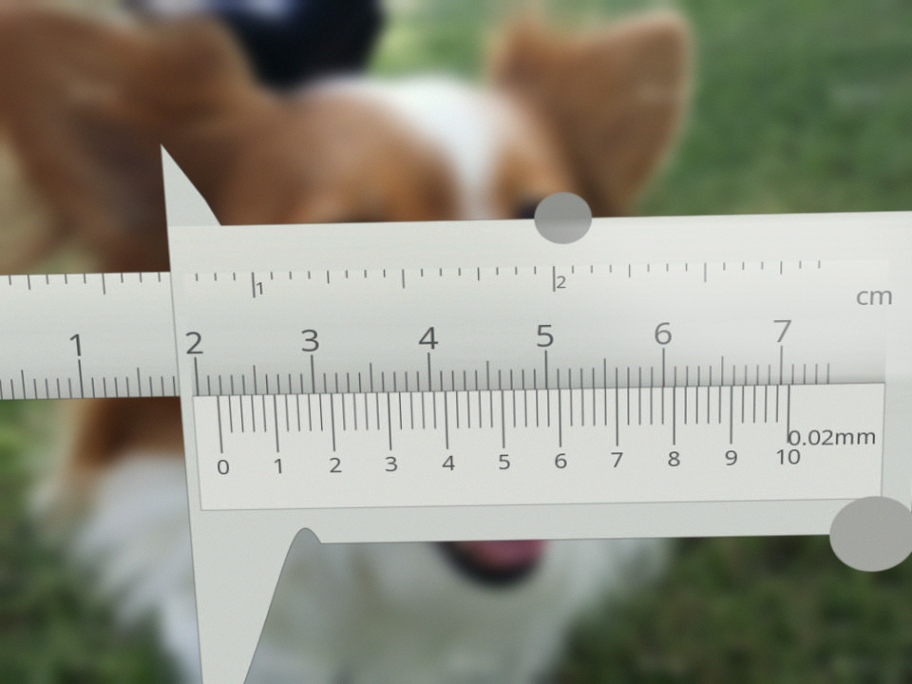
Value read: 21.7mm
